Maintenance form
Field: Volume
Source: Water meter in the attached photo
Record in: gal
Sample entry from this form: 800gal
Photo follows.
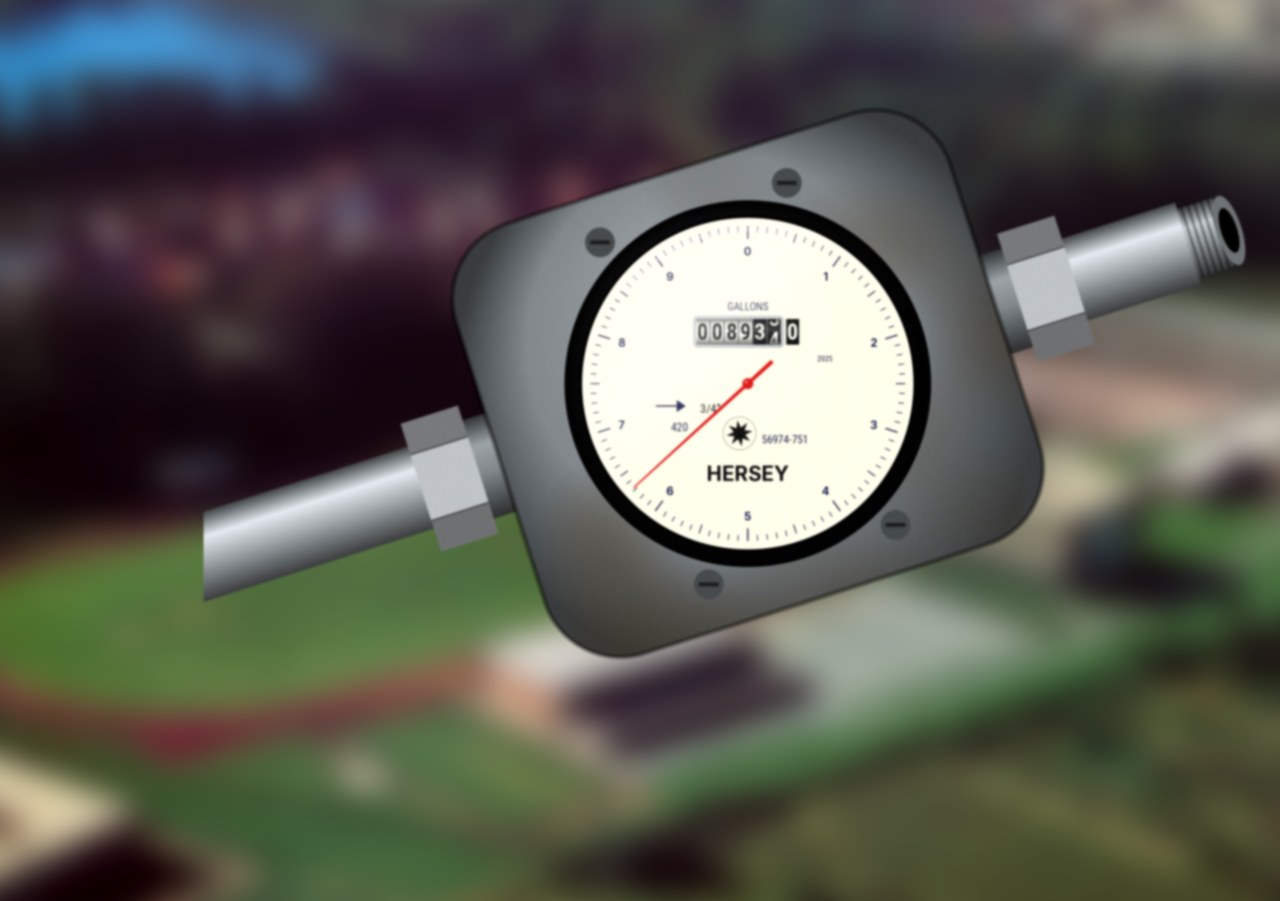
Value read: 89336.3gal
